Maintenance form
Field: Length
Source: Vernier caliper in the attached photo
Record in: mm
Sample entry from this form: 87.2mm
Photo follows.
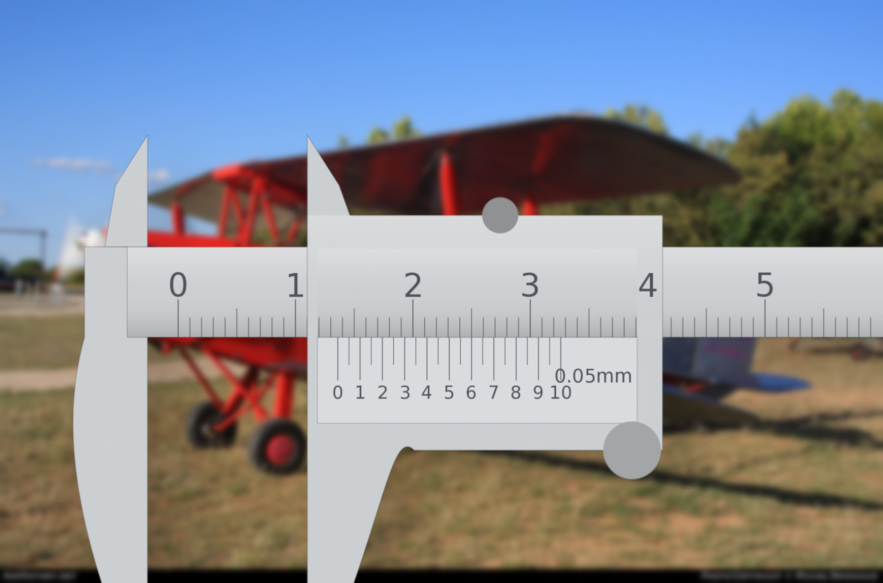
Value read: 13.6mm
